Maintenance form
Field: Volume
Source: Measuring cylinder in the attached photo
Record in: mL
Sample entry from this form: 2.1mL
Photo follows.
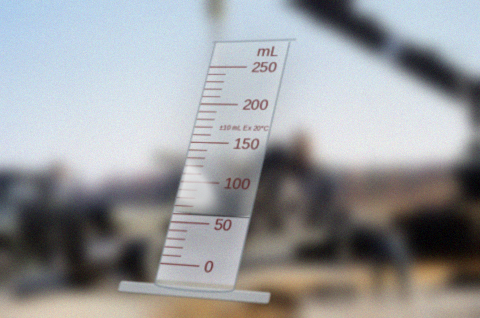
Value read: 60mL
